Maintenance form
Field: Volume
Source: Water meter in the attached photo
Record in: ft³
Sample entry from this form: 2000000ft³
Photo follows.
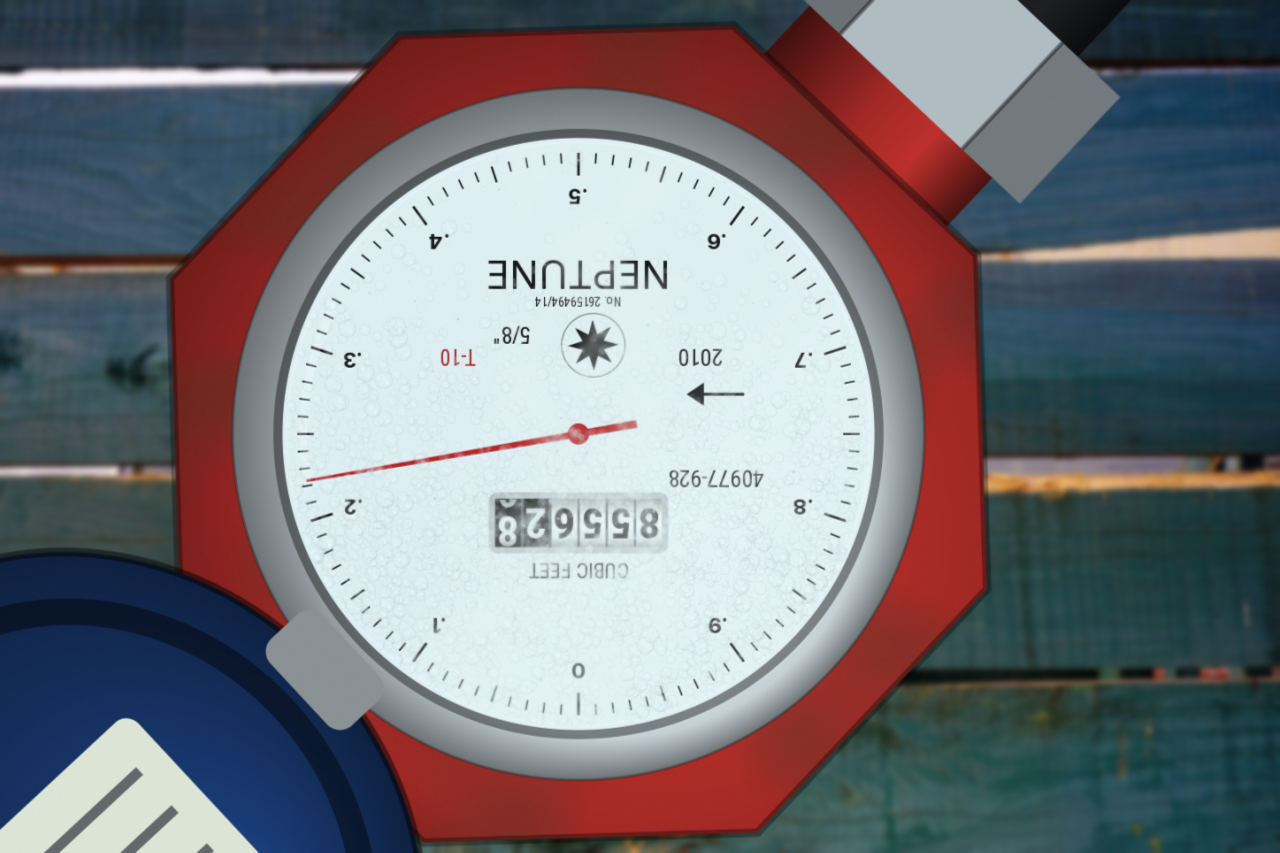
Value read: 855628.22ft³
